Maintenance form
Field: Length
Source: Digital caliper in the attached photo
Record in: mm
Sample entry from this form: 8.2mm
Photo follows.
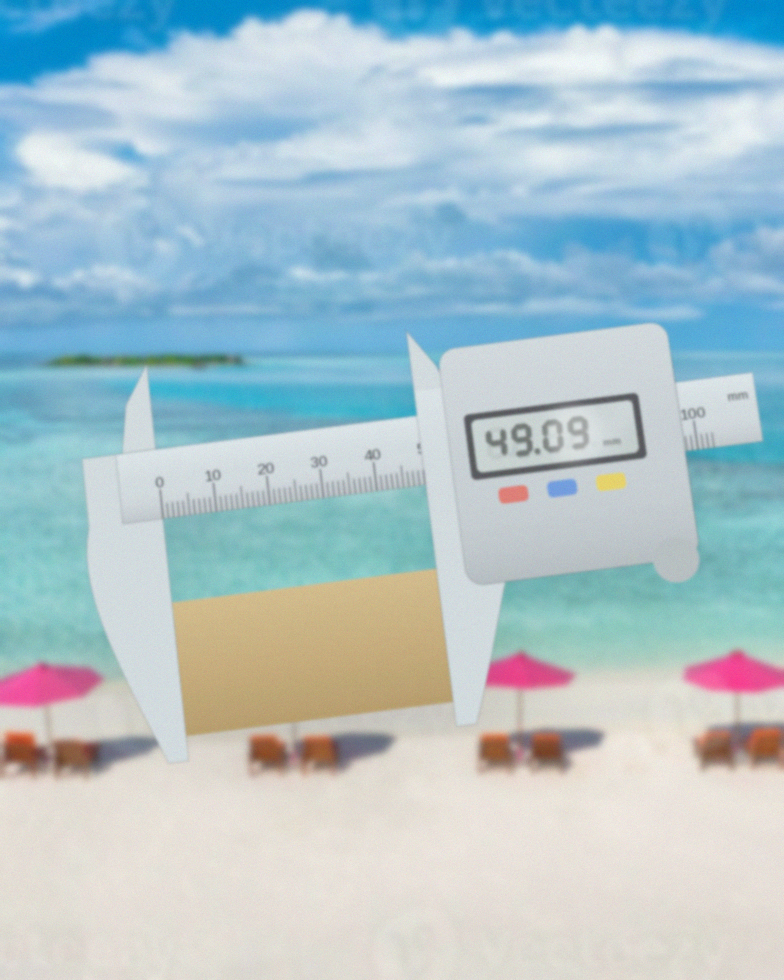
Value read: 49.09mm
